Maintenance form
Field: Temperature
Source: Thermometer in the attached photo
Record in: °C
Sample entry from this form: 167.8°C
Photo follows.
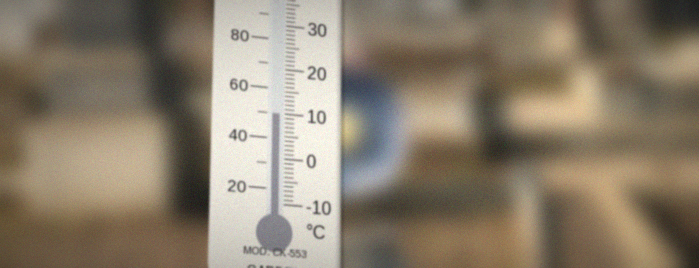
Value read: 10°C
